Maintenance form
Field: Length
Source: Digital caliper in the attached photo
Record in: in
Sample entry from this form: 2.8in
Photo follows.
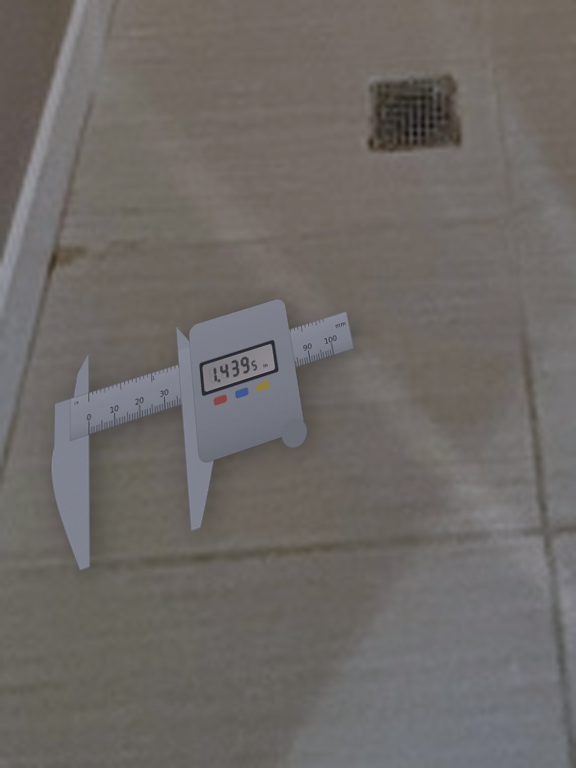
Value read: 1.4395in
